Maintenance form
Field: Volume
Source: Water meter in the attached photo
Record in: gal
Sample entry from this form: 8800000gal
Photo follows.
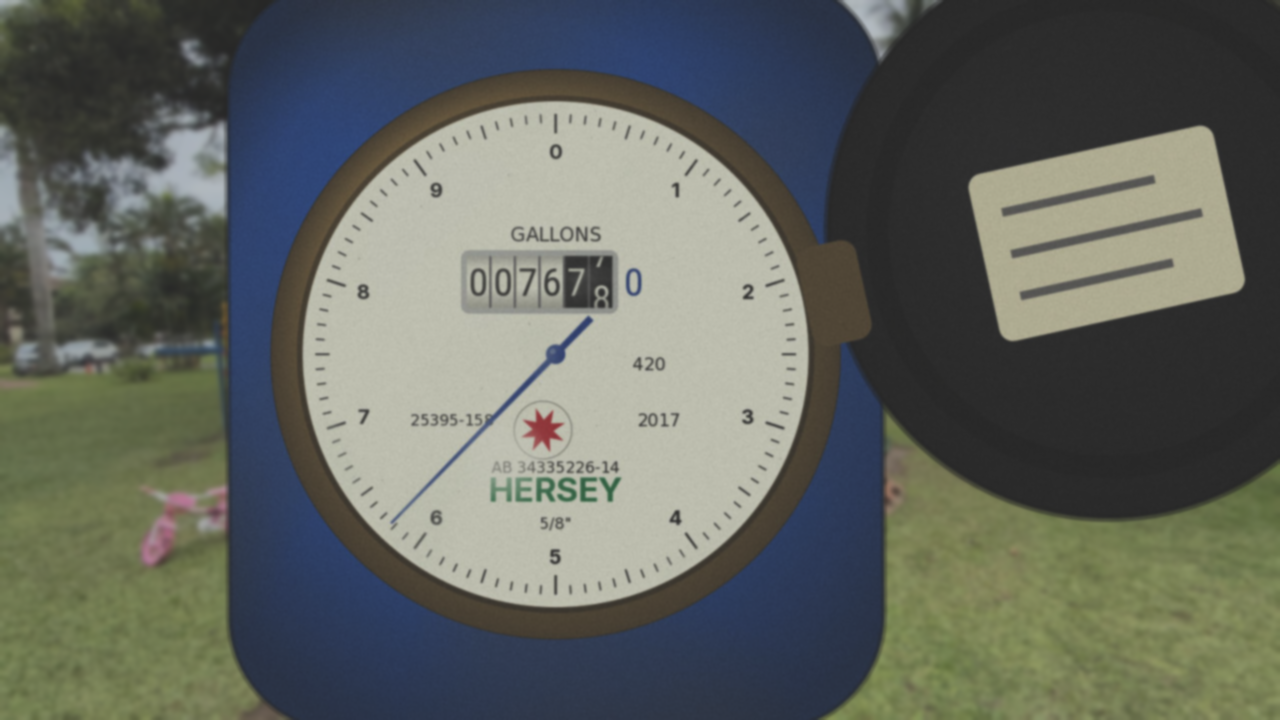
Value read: 76776.2gal
